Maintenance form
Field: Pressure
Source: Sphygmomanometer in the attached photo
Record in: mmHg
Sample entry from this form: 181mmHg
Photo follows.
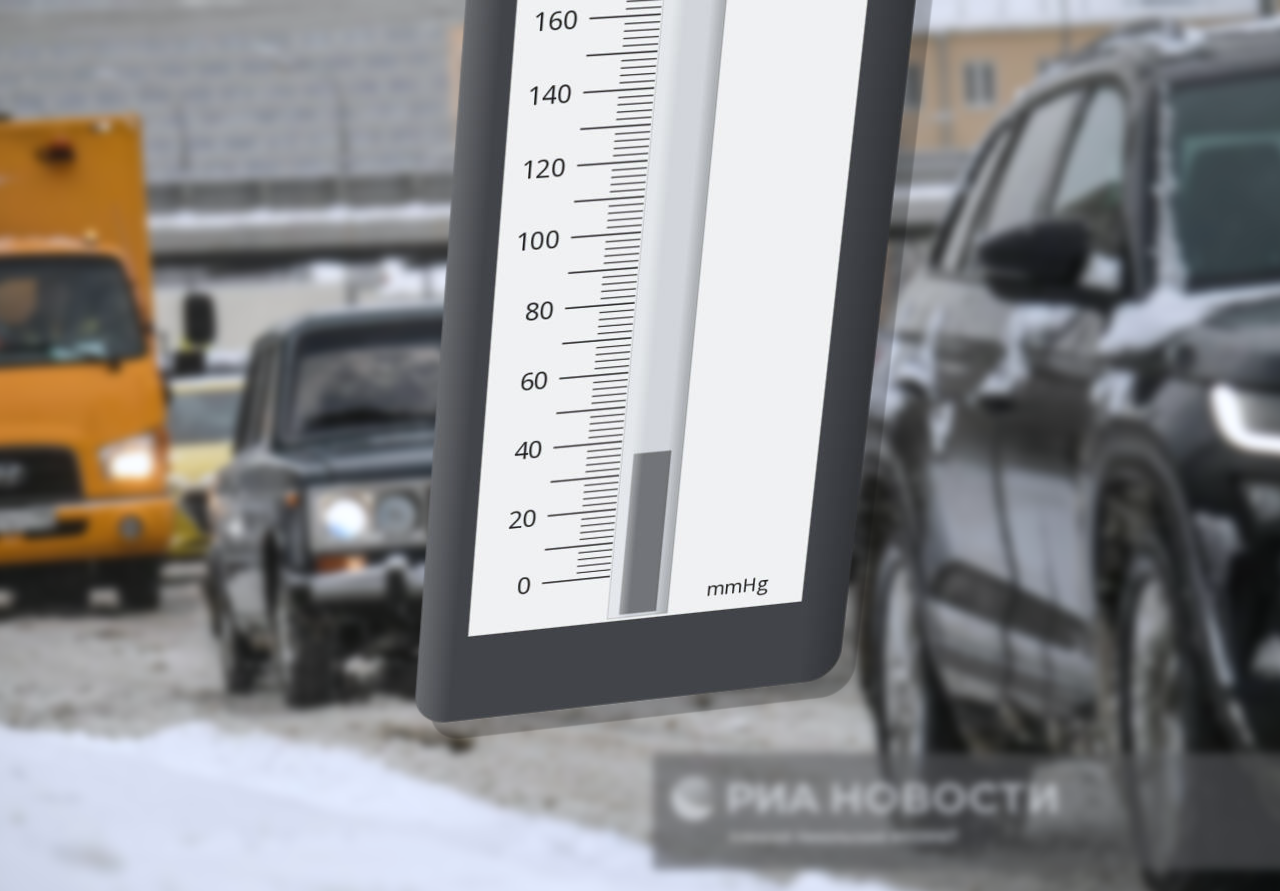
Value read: 36mmHg
